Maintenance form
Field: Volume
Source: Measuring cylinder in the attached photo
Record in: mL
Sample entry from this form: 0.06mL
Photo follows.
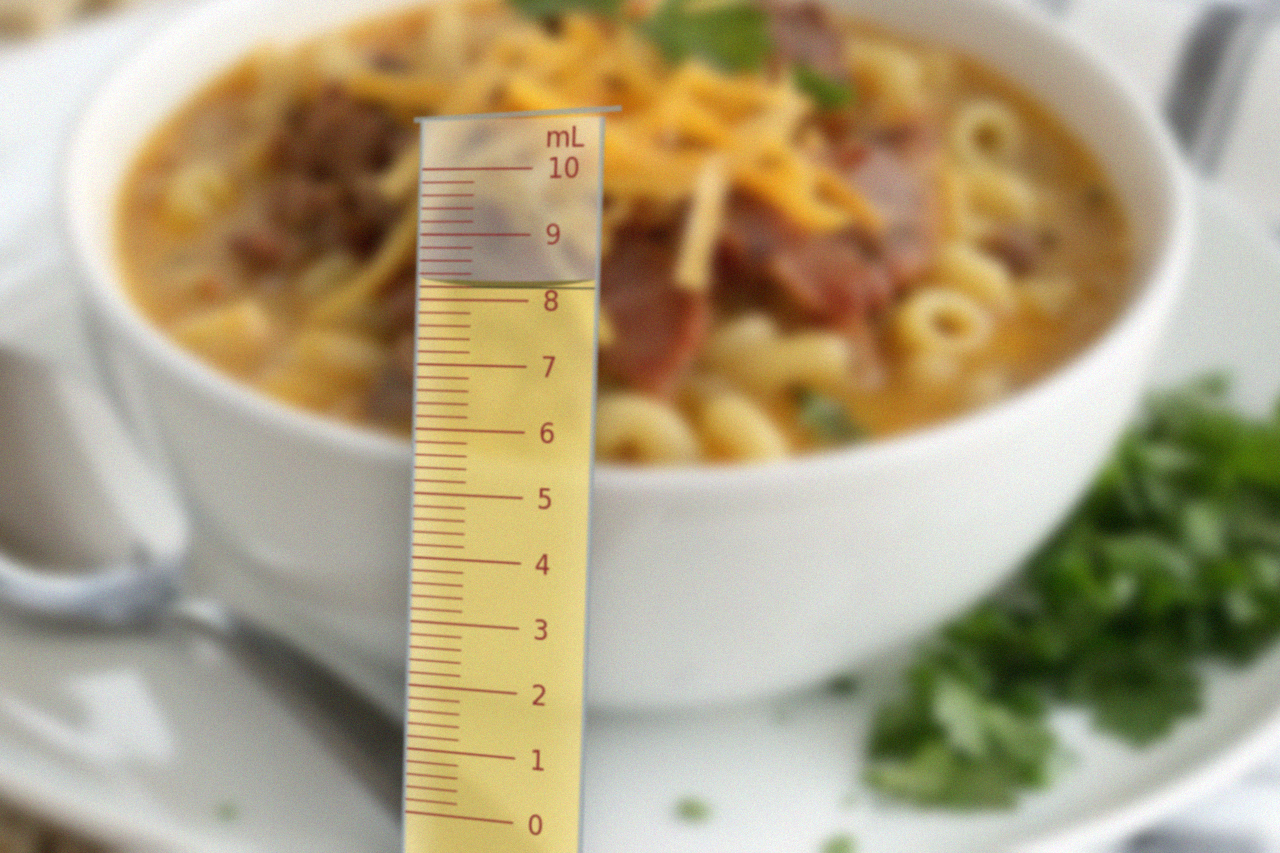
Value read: 8.2mL
